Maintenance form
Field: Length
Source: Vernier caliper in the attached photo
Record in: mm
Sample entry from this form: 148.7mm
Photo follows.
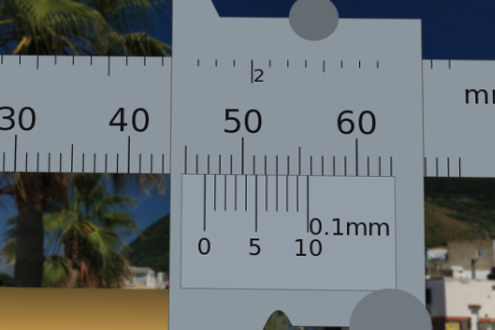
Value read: 46.7mm
